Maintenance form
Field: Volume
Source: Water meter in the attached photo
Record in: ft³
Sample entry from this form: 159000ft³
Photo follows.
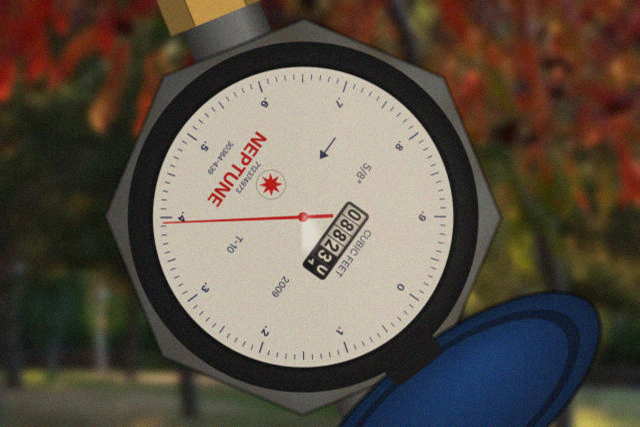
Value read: 88230.39ft³
